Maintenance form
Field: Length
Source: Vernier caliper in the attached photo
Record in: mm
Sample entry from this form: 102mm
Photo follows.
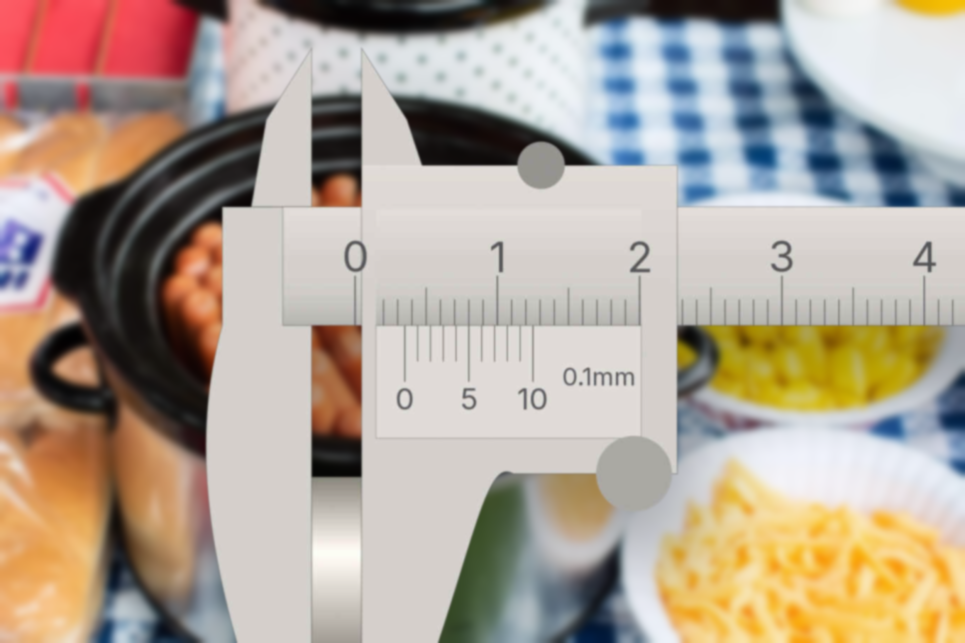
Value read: 3.5mm
